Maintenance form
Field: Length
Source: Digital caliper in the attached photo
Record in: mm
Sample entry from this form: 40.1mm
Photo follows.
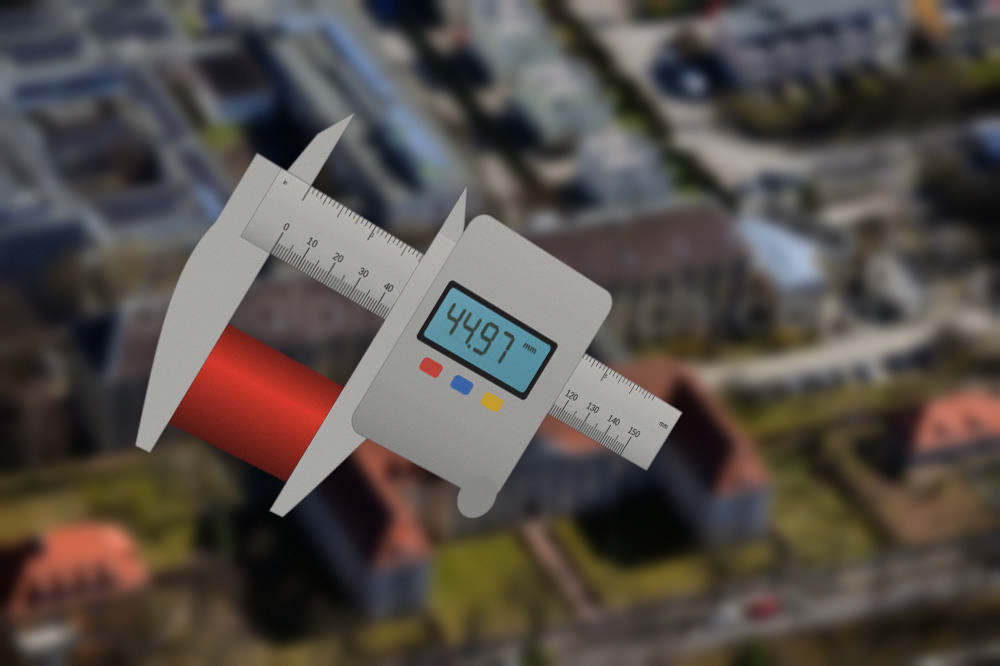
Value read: 44.97mm
